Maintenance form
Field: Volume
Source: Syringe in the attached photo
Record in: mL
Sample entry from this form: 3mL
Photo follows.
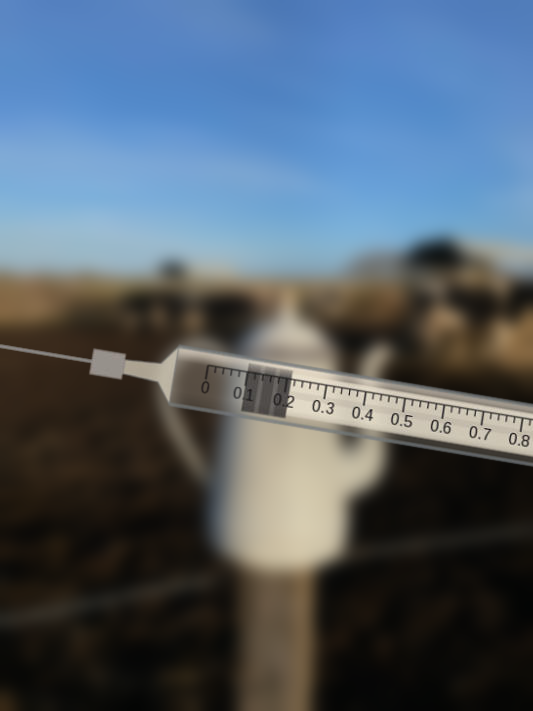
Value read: 0.1mL
